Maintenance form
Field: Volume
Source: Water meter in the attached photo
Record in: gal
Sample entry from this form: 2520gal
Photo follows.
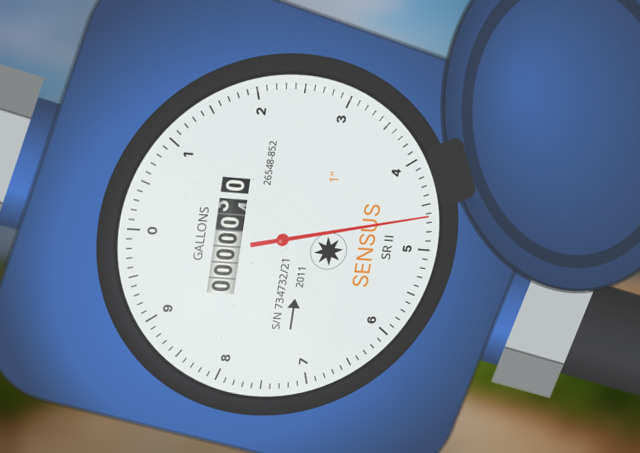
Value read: 34.6gal
